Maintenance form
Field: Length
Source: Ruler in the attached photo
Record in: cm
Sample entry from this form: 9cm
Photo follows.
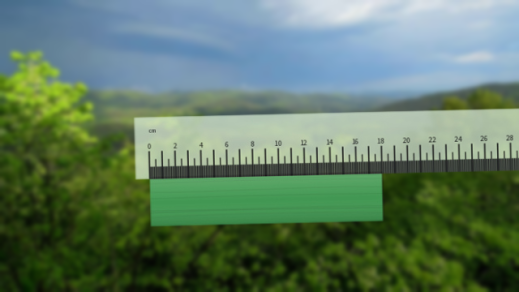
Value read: 18cm
